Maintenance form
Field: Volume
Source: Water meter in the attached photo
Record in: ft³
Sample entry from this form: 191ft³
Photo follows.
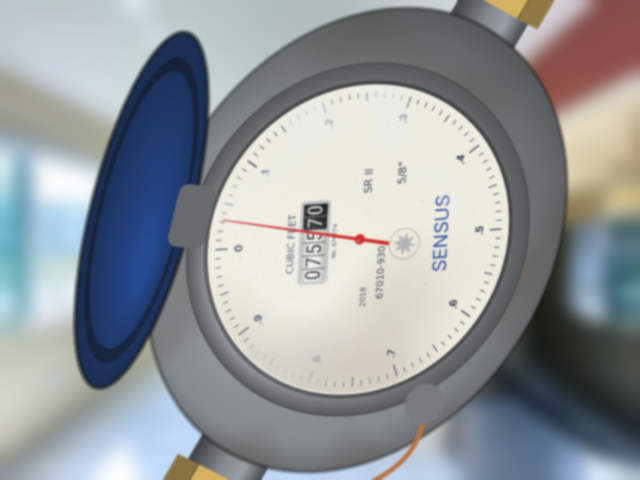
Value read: 75570.03ft³
